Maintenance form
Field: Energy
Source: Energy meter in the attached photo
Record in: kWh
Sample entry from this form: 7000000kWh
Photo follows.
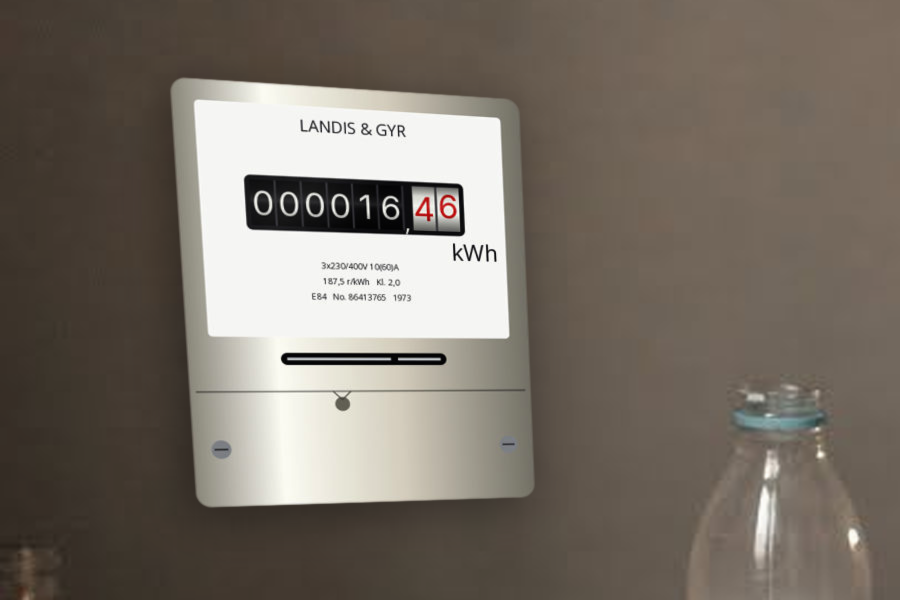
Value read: 16.46kWh
